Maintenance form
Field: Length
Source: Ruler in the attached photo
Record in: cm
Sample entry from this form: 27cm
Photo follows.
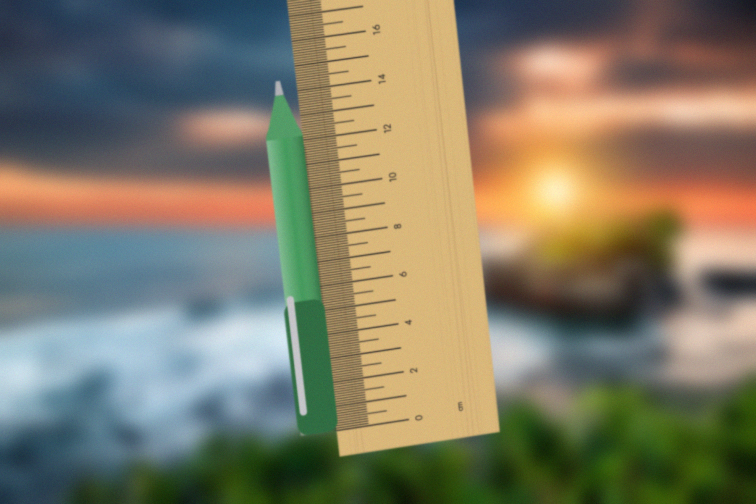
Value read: 14.5cm
